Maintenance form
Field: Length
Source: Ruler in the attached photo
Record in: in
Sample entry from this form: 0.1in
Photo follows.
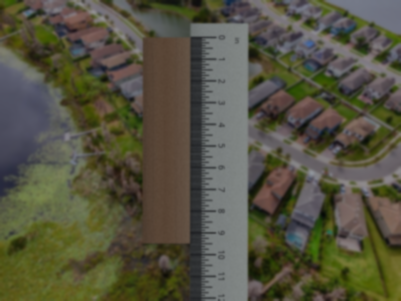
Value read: 9.5in
